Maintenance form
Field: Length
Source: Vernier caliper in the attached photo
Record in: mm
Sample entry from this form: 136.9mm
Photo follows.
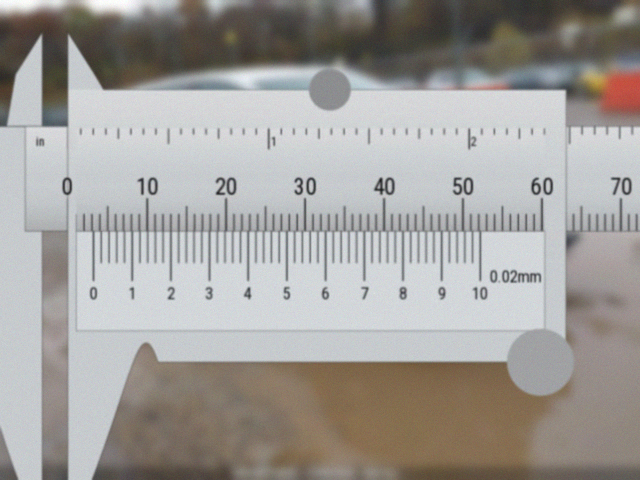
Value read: 3.2mm
